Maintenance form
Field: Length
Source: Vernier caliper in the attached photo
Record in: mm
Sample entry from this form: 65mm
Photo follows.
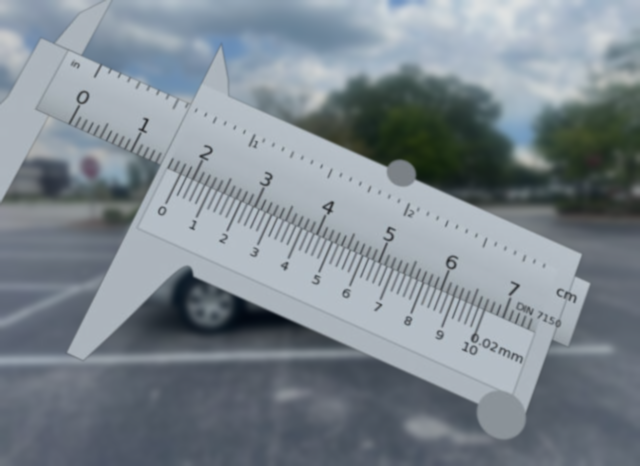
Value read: 18.0mm
